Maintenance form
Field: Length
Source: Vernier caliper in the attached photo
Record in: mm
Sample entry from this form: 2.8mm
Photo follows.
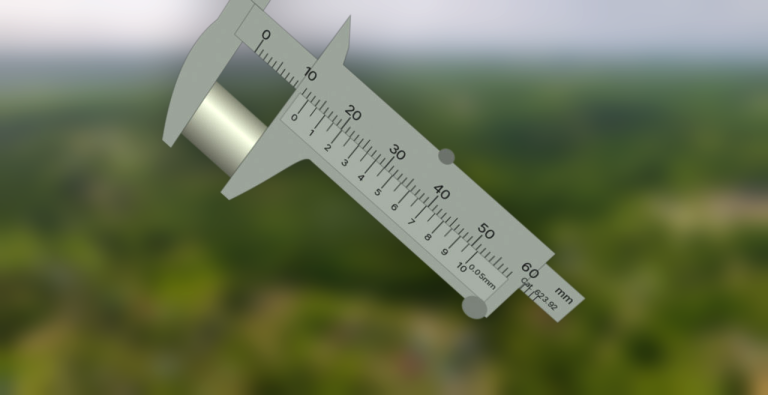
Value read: 12.4mm
